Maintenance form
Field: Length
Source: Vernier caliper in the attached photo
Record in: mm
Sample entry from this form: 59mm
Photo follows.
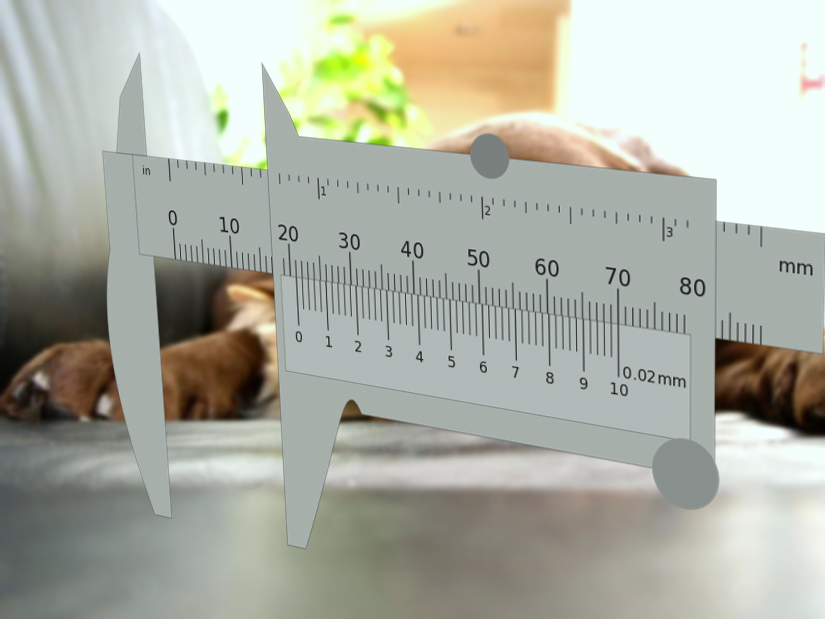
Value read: 21.0mm
